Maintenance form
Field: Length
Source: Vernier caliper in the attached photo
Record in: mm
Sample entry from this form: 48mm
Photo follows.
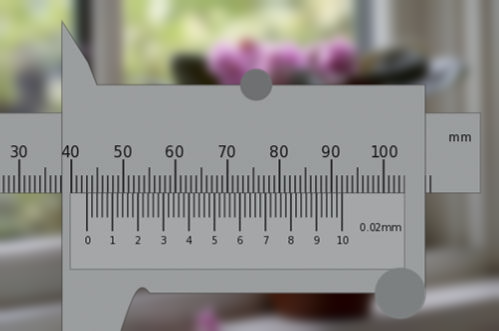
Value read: 43.0mm
